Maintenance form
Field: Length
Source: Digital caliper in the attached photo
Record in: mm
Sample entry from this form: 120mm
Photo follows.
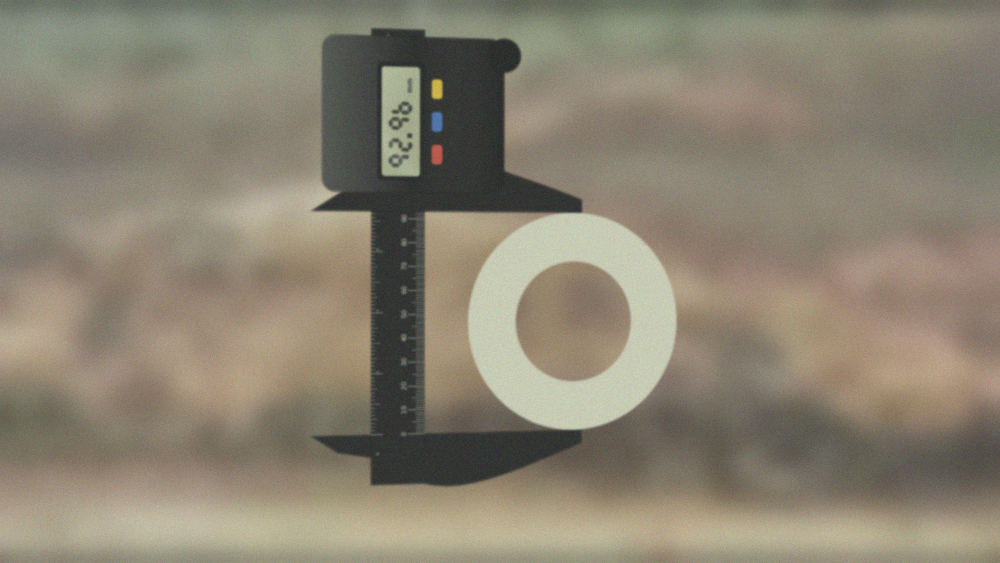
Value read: 92.96mm
